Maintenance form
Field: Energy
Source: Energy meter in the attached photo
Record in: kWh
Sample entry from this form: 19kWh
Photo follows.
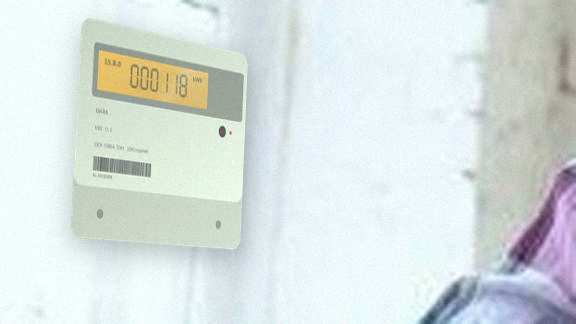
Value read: 118kWh
